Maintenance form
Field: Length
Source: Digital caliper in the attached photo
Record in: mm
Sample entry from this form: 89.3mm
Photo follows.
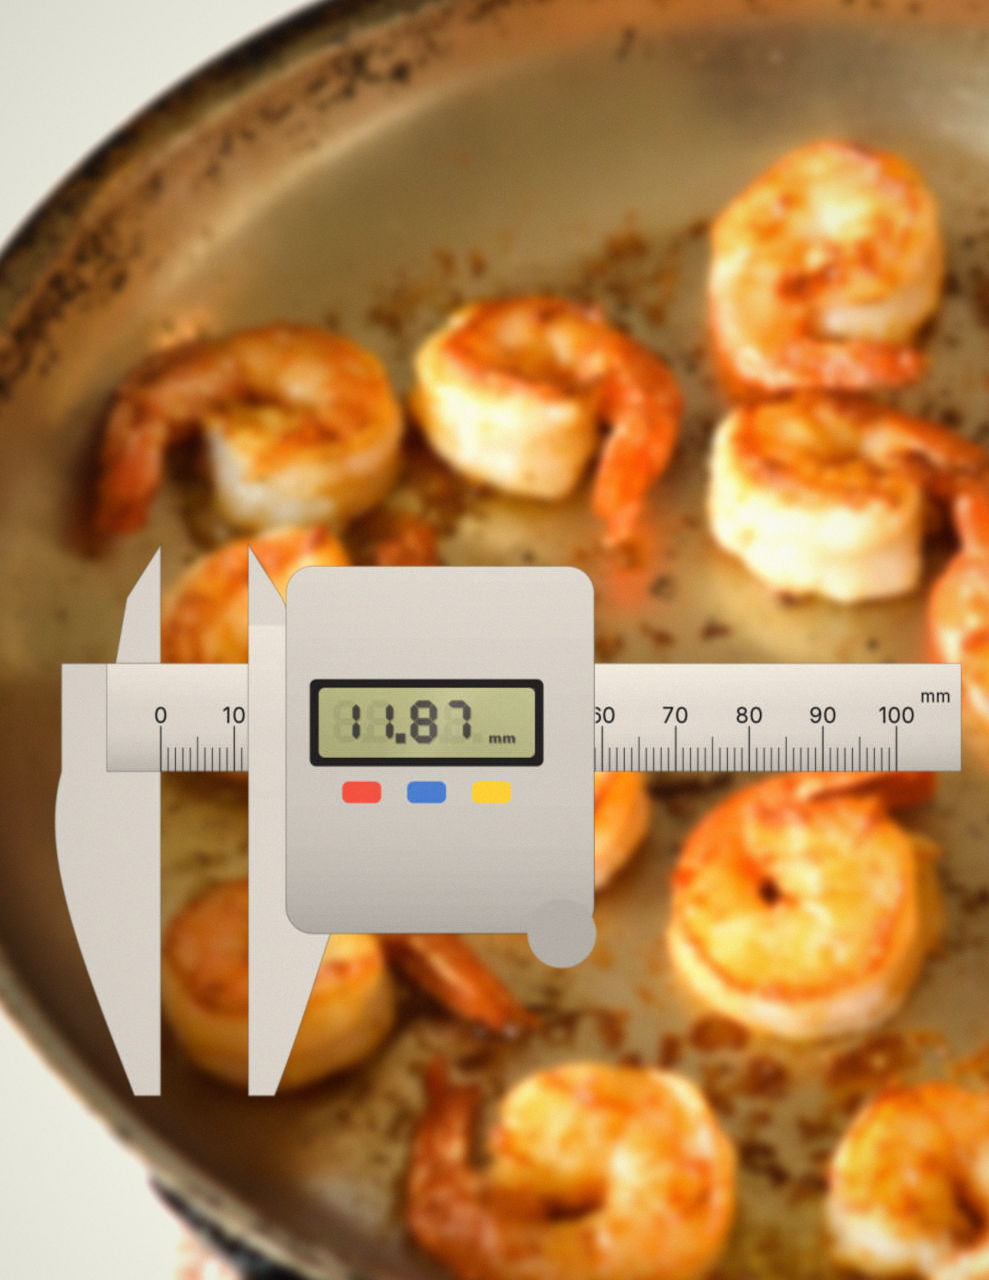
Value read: 11.87mm
